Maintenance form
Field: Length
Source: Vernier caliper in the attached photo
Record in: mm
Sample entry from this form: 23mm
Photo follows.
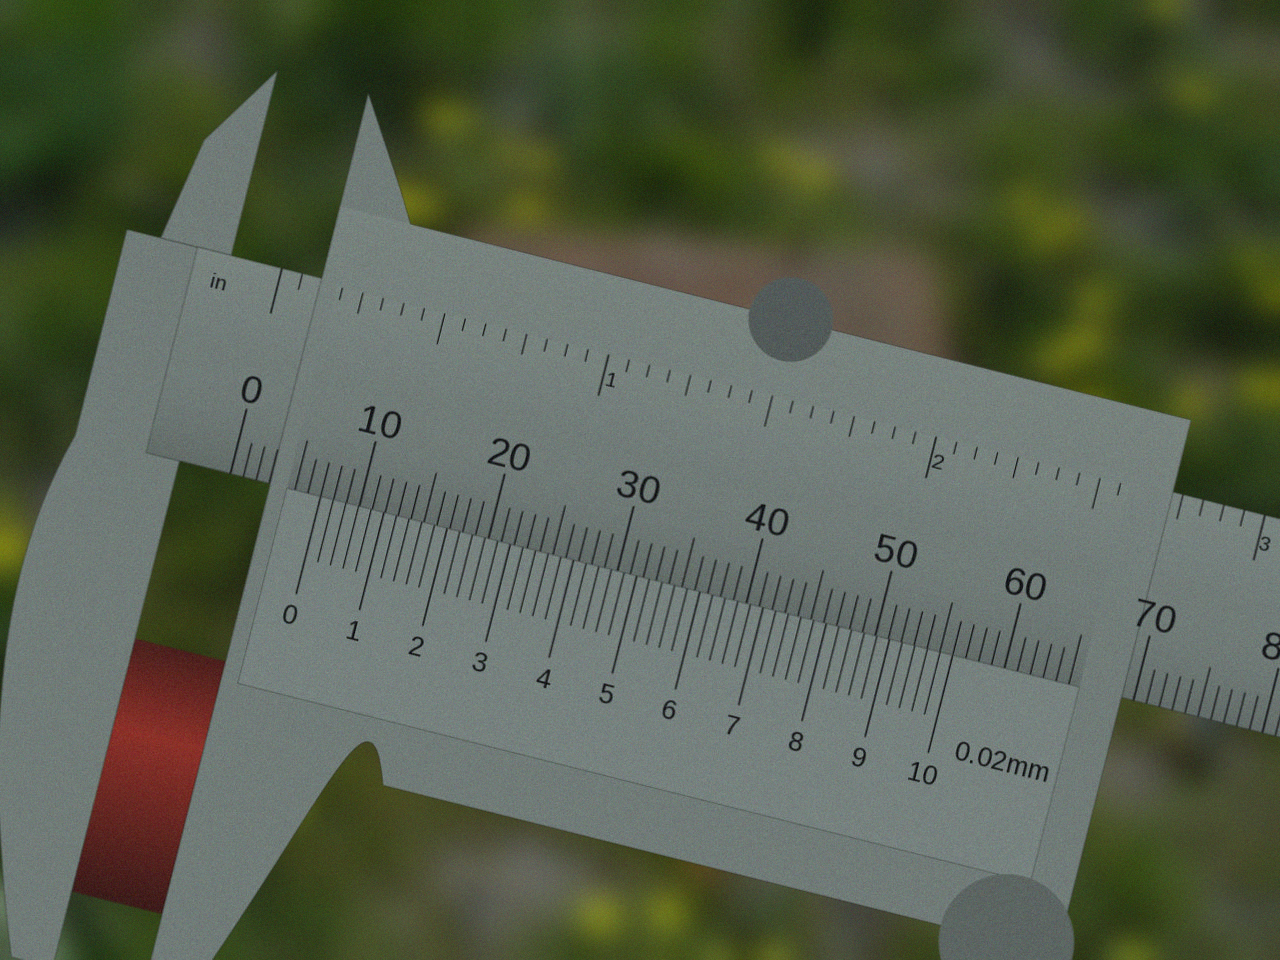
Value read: 7.0mm
